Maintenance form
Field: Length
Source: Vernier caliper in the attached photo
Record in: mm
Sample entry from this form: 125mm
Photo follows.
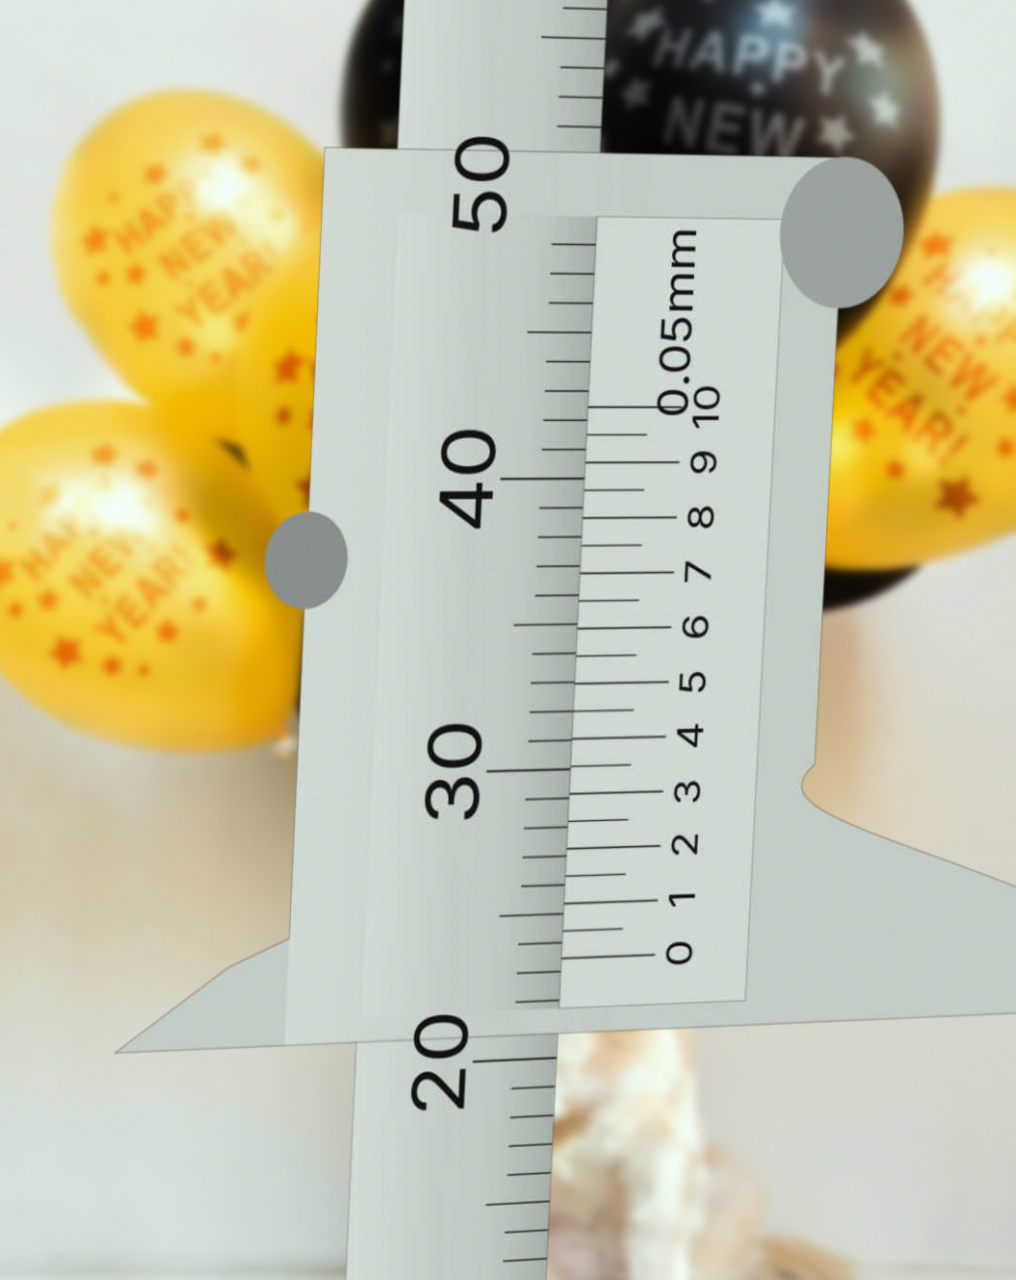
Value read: 23.45mm
